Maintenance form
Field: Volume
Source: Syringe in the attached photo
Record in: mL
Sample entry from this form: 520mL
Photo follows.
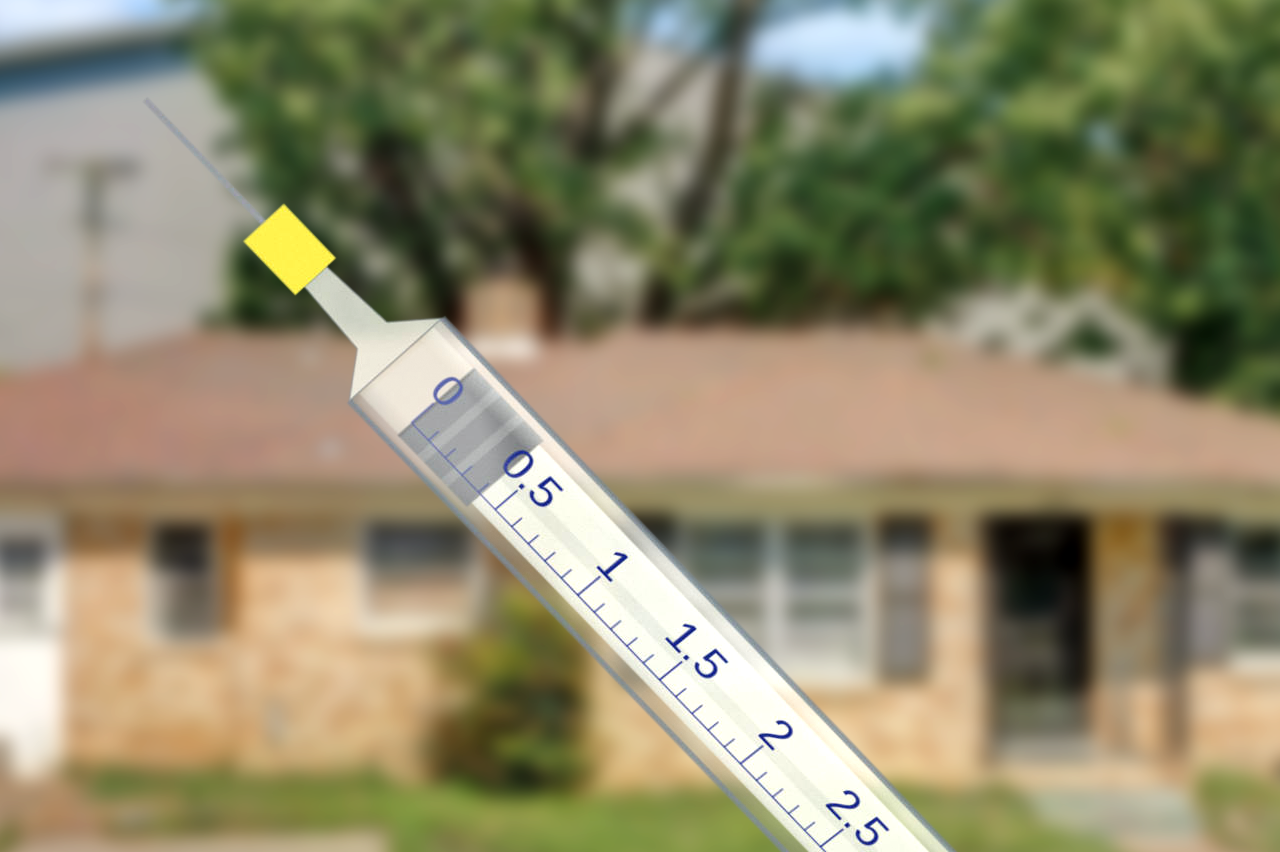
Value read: 0mL
